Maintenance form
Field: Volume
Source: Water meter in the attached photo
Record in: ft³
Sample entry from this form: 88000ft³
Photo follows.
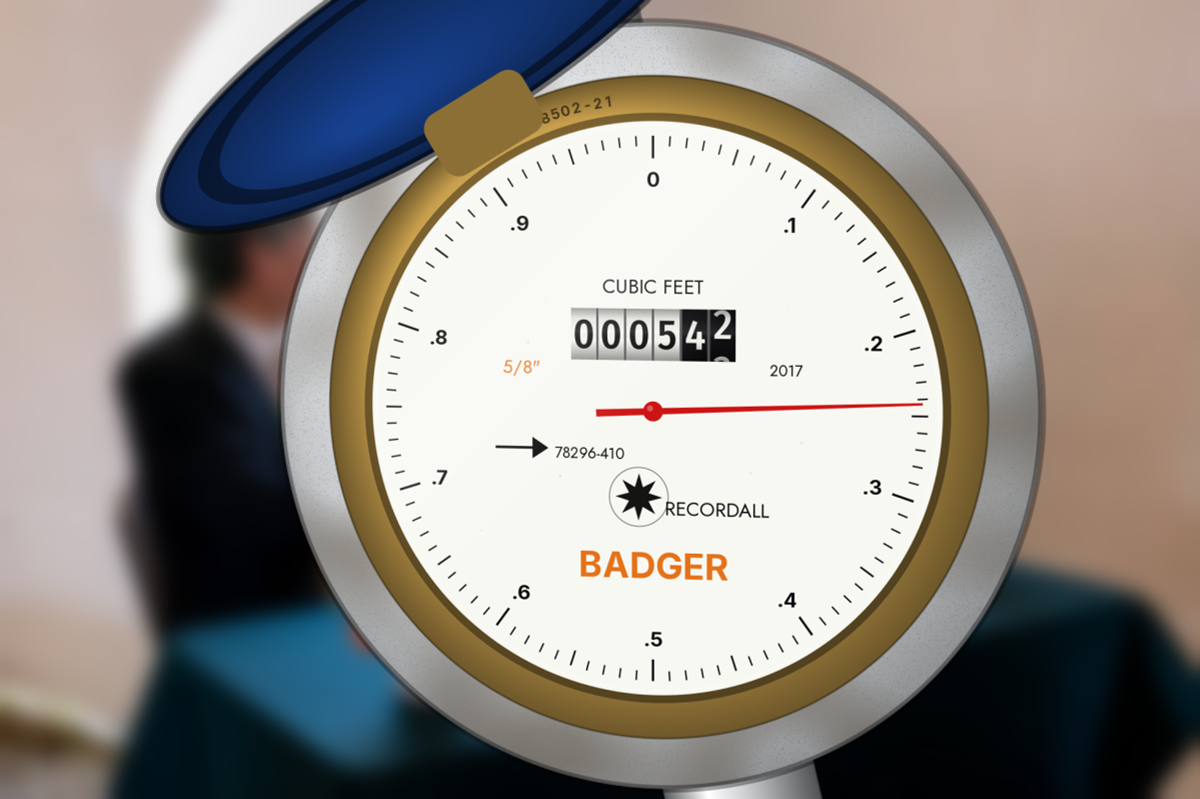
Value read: 542.24ft³
